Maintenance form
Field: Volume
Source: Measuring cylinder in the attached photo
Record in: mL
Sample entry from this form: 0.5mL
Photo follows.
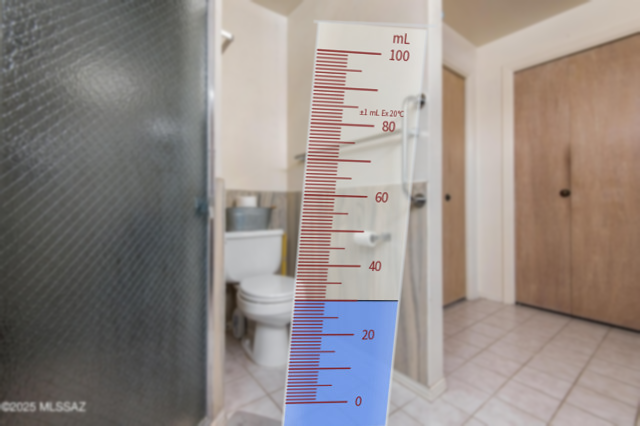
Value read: 30mL
